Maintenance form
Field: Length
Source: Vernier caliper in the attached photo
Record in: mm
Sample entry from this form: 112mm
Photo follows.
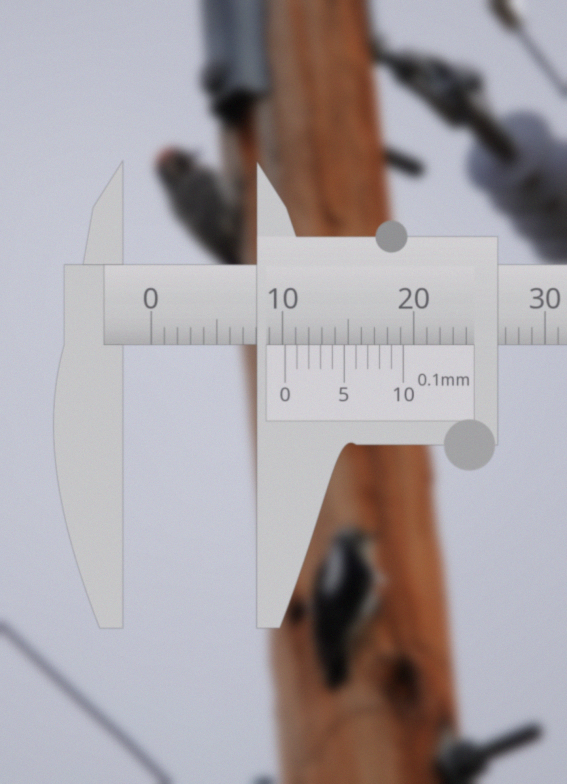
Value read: 10.2mm
